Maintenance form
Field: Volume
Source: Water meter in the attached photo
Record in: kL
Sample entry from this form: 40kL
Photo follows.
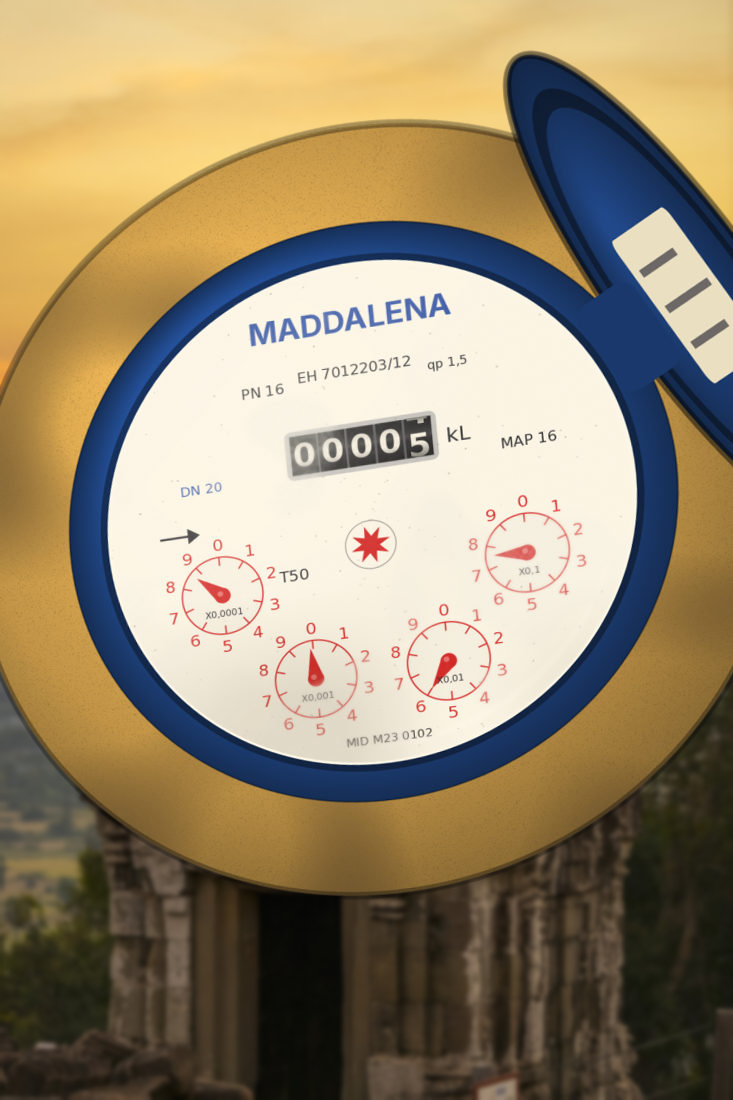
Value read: 4.7598kL
